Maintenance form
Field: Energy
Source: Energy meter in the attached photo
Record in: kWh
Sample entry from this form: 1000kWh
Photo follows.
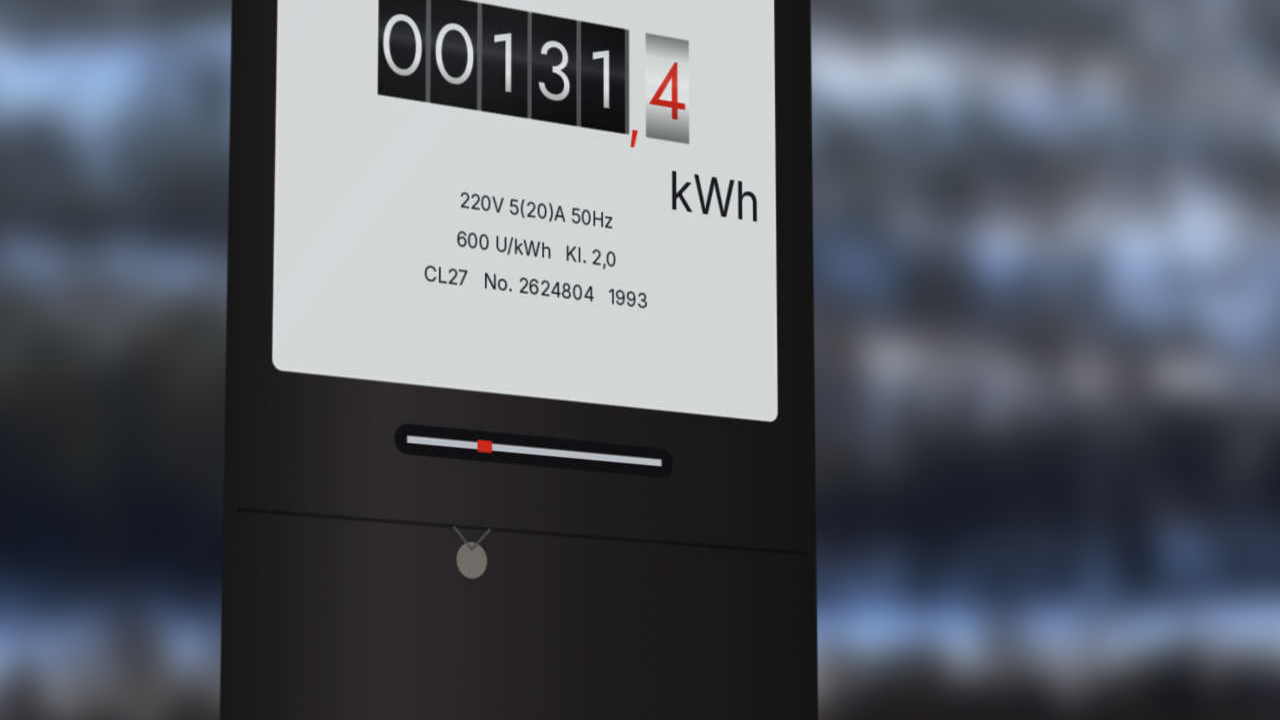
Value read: 131.4kWh
